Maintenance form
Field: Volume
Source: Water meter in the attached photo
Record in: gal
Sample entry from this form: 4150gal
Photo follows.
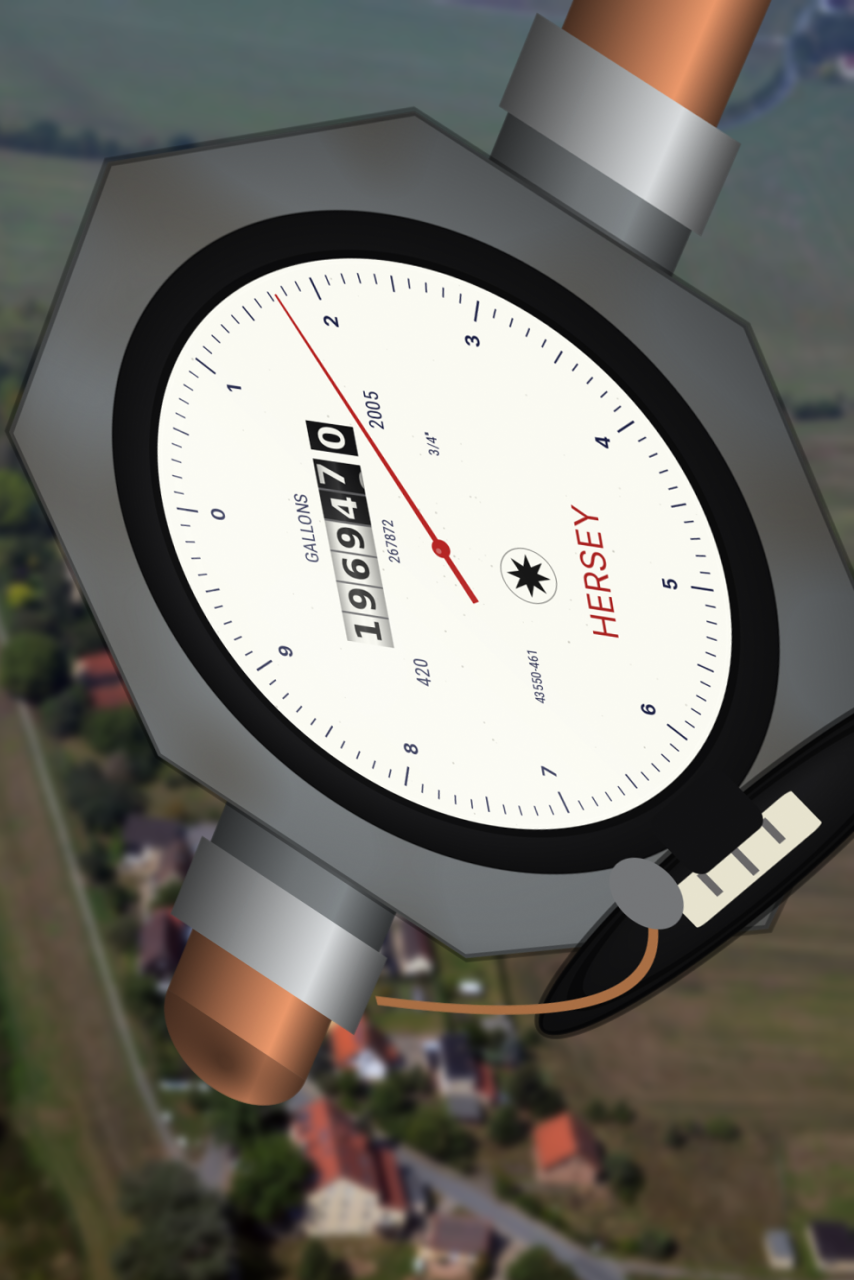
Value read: 1969471.7gal
